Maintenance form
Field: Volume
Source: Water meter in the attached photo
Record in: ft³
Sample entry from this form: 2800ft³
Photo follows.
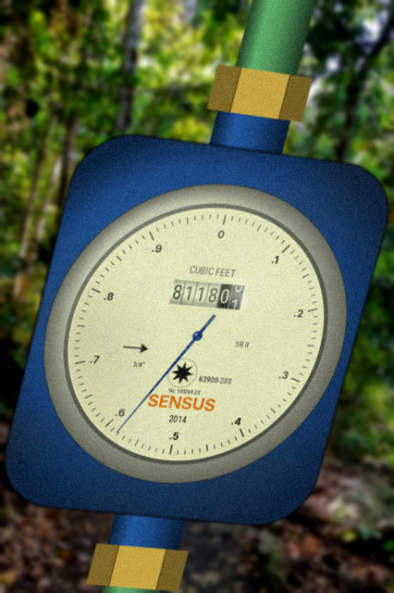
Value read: 811800.58ft³
